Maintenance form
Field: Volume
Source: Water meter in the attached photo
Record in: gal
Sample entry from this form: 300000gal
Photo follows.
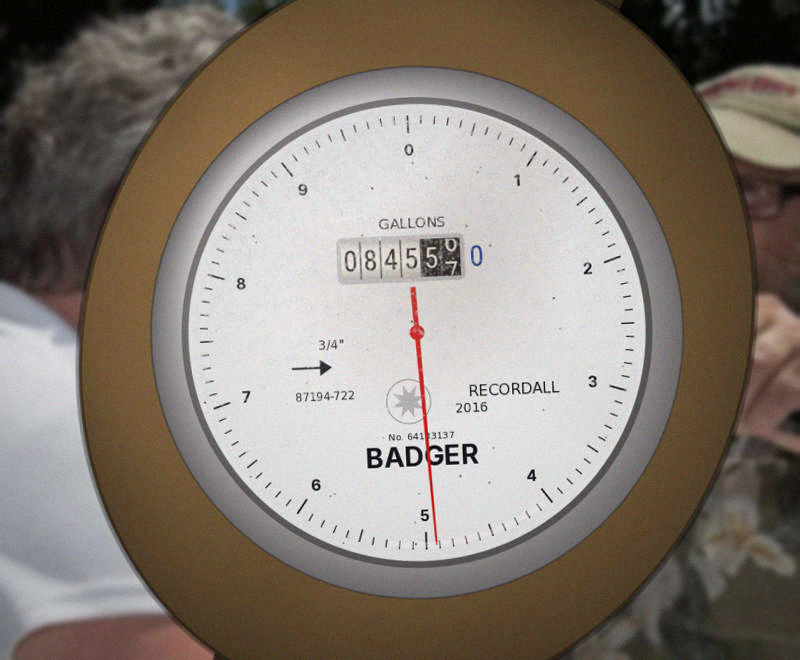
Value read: 845564.9gal
